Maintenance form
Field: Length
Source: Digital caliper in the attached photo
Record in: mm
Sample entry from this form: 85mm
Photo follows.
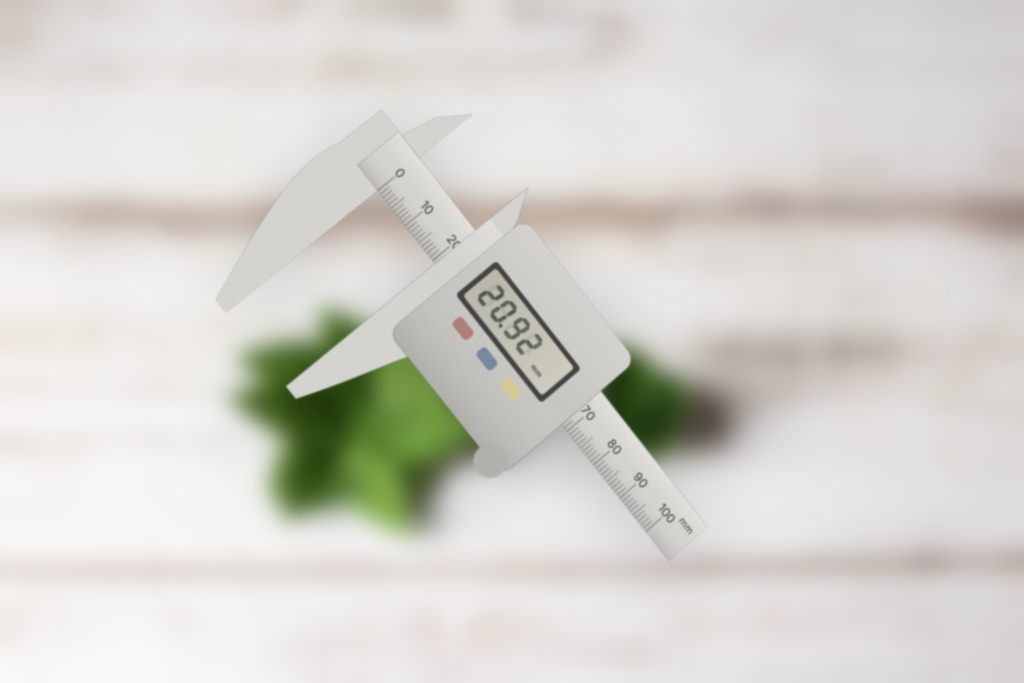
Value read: 20.92mm
